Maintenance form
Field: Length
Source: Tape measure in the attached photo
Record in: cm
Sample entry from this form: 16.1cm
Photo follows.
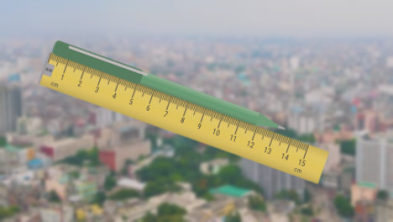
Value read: 13.5cm
